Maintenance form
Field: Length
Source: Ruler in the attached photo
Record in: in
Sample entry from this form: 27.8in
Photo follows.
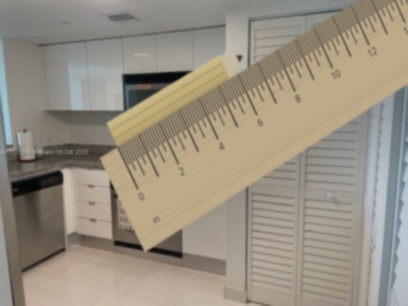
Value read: 6.5in
